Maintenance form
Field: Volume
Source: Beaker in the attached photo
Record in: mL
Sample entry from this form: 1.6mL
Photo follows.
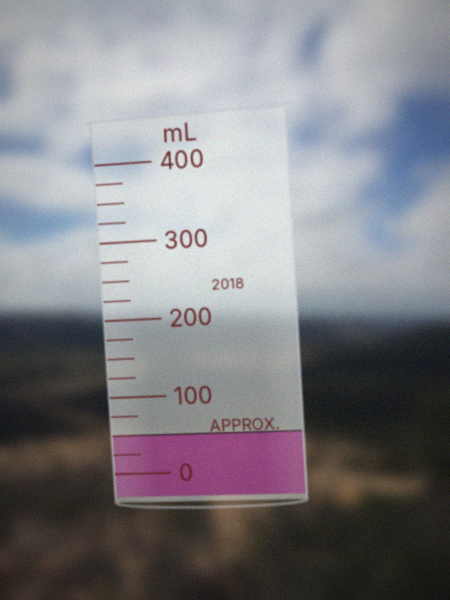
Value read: 50mL
